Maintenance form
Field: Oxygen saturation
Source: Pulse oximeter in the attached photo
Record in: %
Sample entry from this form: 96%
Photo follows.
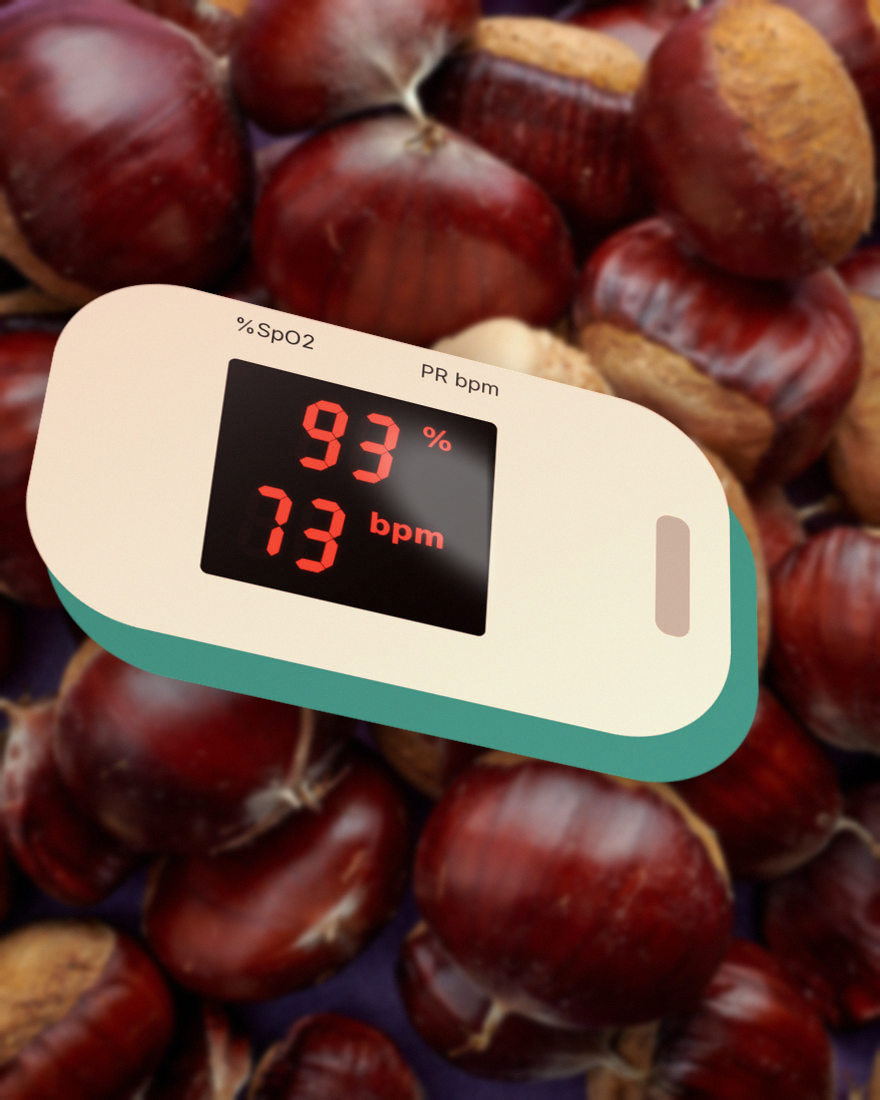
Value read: 93%
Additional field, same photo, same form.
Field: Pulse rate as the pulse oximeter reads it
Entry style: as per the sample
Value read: 73bpm
